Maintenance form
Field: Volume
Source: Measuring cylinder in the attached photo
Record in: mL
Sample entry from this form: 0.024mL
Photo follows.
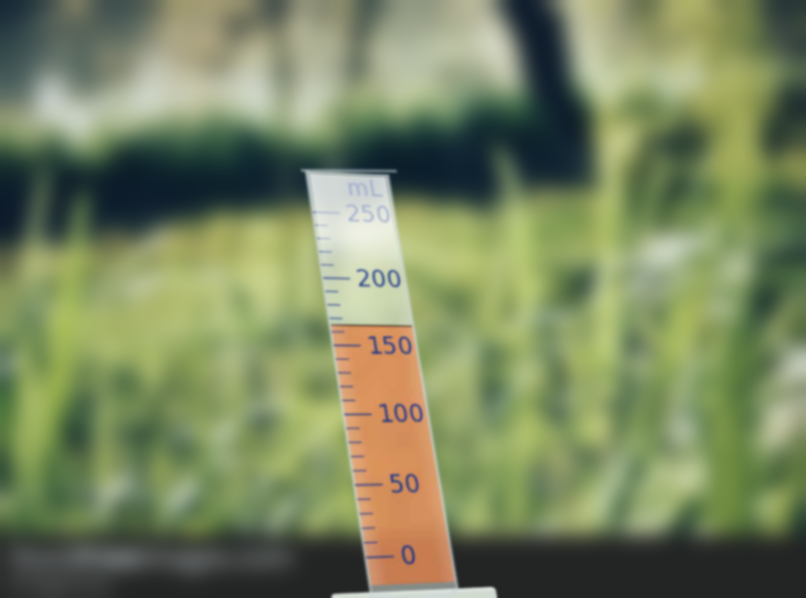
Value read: 165mL
